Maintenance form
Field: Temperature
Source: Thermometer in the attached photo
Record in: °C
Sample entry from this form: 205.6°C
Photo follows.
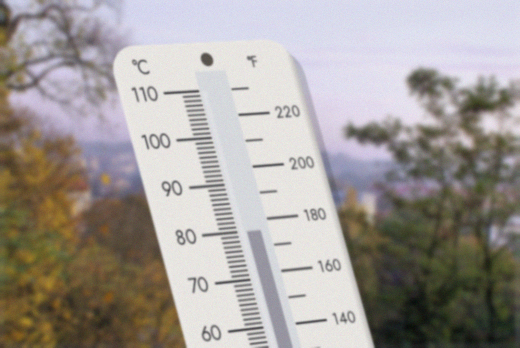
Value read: 80°C
